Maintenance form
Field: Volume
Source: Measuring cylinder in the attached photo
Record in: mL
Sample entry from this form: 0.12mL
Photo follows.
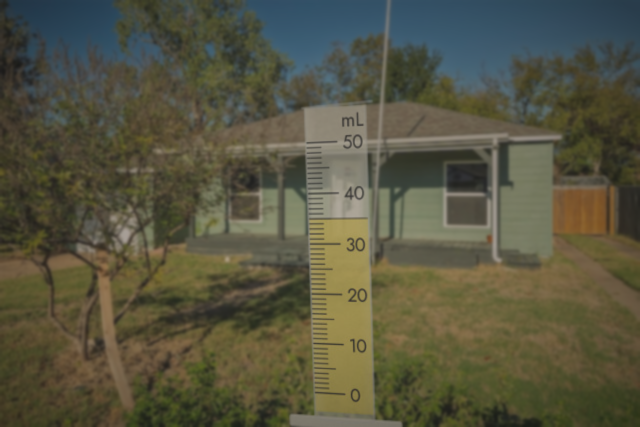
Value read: 35mL
